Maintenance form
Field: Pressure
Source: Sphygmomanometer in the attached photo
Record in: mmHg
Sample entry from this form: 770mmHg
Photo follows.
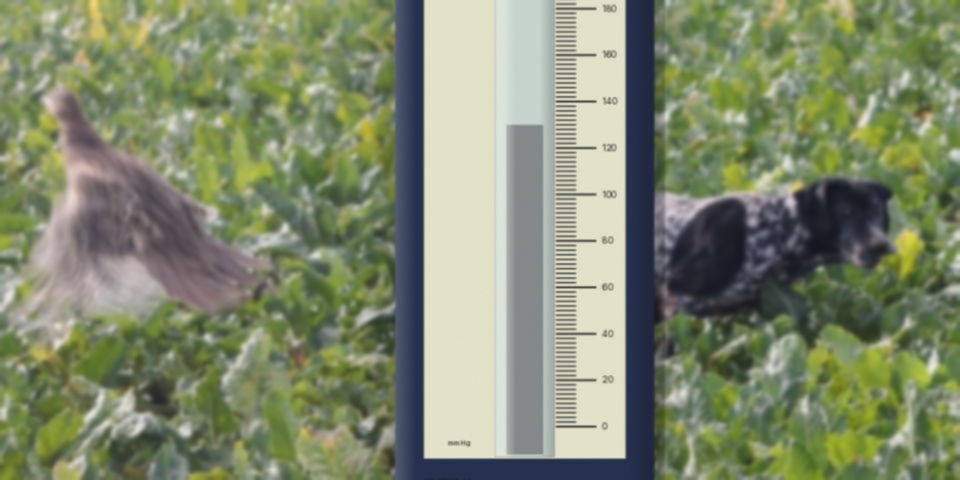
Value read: 130mmHg
